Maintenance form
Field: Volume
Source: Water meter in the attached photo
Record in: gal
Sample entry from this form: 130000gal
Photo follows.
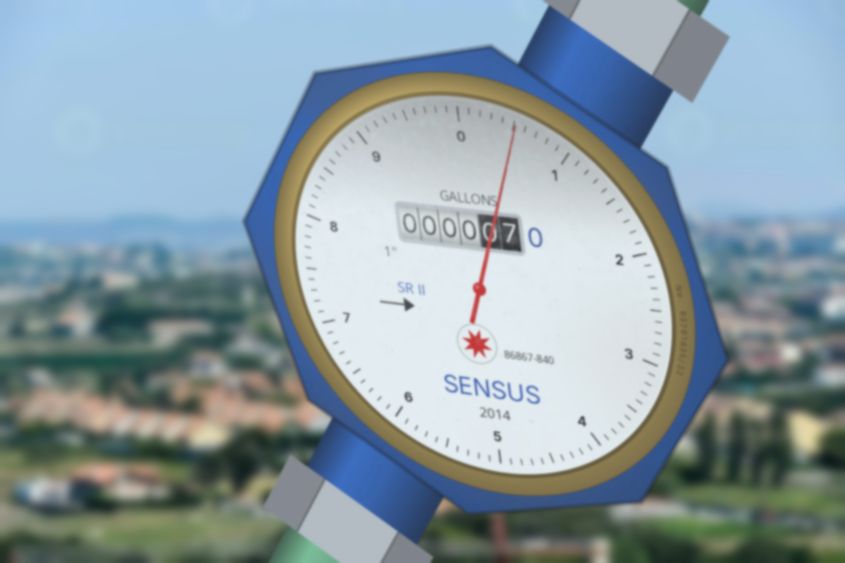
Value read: 70.5gal
